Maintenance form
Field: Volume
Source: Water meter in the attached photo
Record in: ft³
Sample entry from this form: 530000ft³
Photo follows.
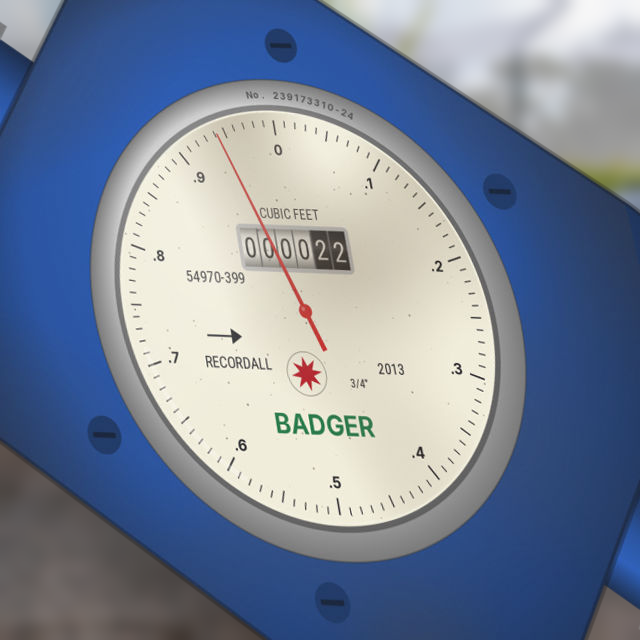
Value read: 21.94ft³
